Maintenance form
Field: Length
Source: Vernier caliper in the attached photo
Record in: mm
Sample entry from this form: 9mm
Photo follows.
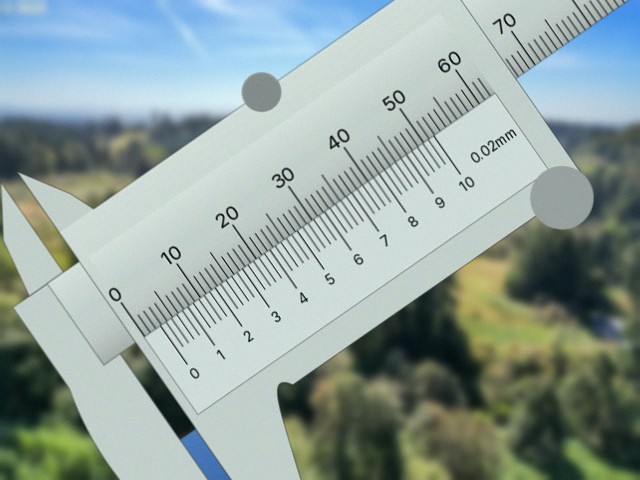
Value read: 2.8mm
